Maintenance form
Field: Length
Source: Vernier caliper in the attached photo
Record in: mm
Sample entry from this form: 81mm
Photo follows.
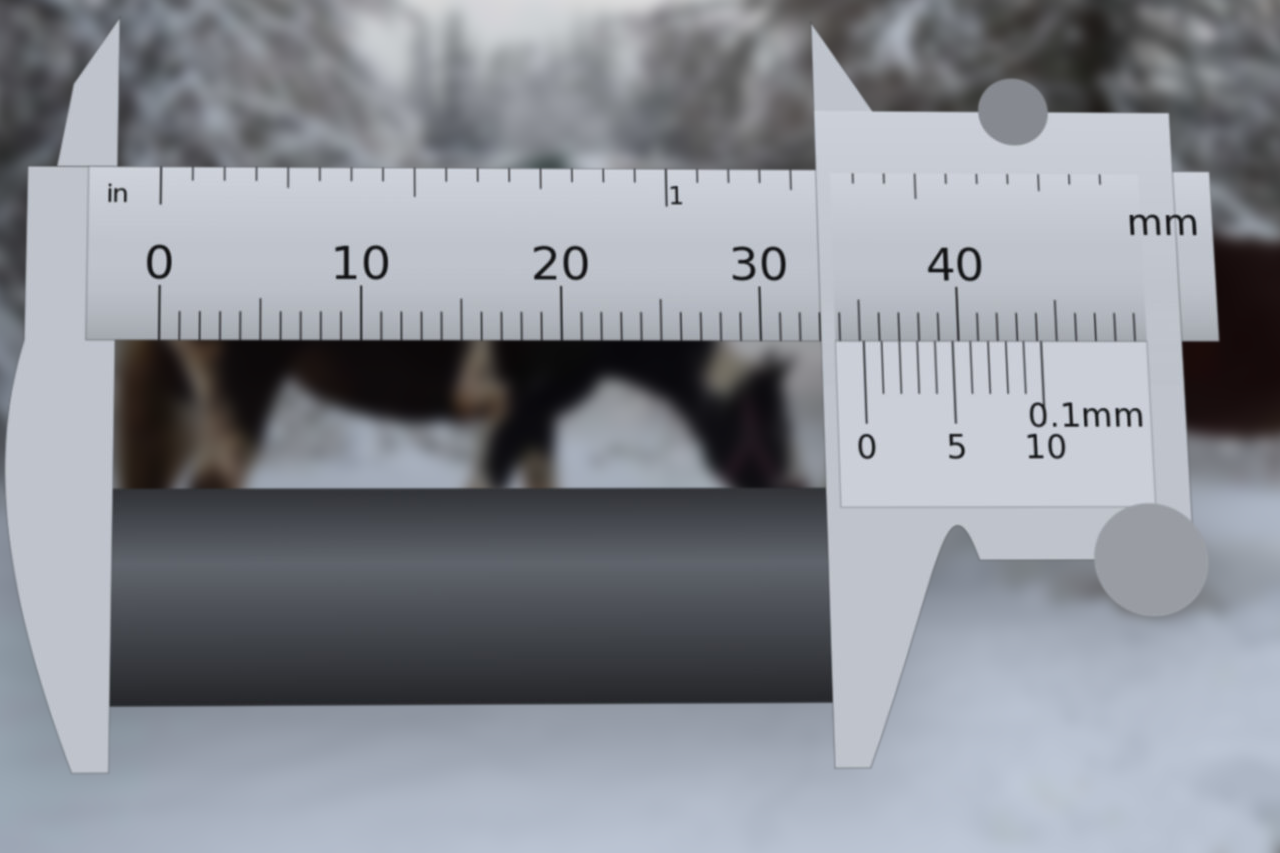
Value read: 35.2mm
